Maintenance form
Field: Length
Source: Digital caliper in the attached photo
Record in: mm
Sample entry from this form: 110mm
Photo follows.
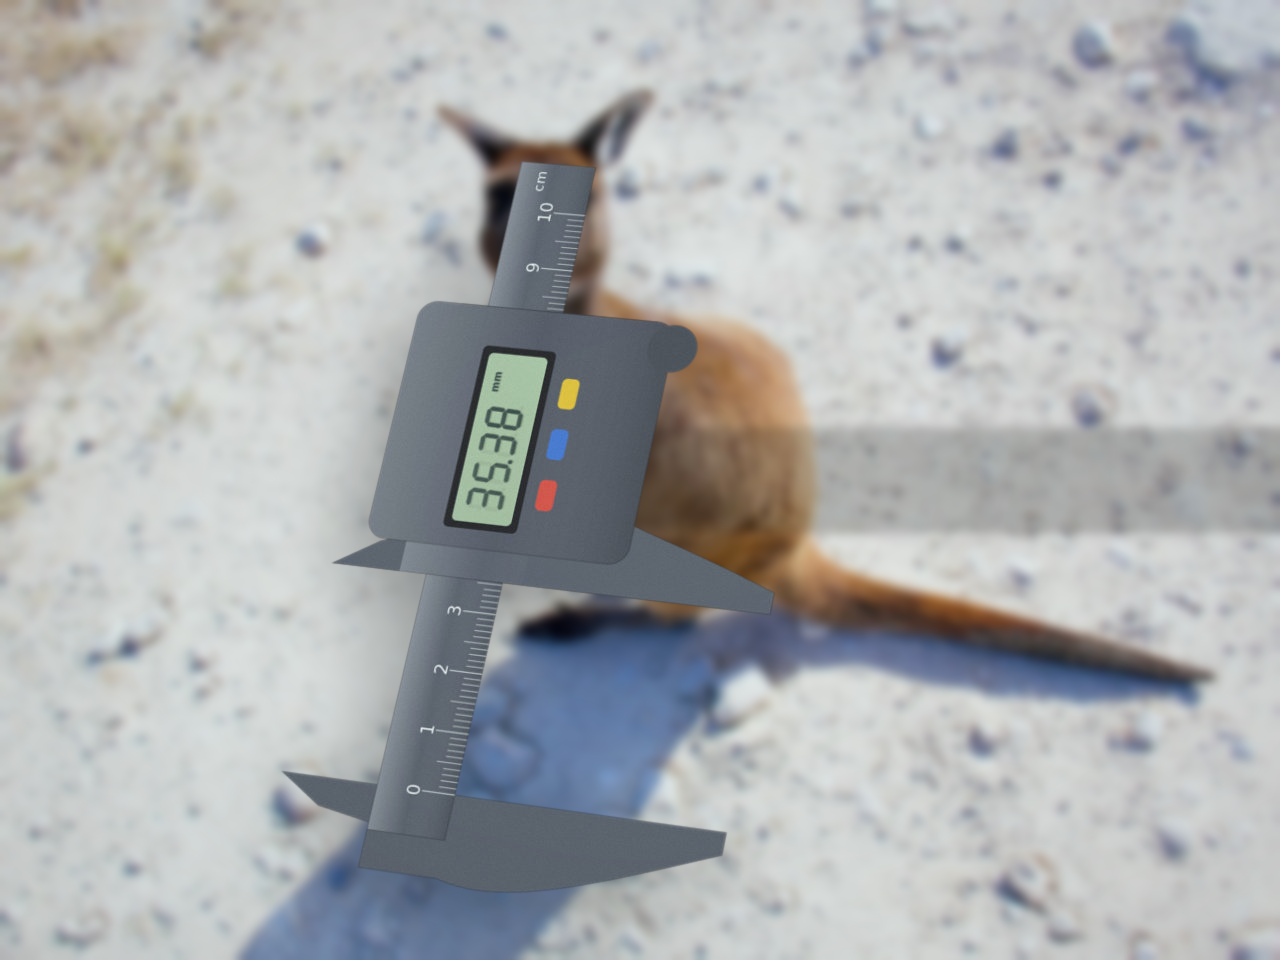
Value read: 35.38mm
